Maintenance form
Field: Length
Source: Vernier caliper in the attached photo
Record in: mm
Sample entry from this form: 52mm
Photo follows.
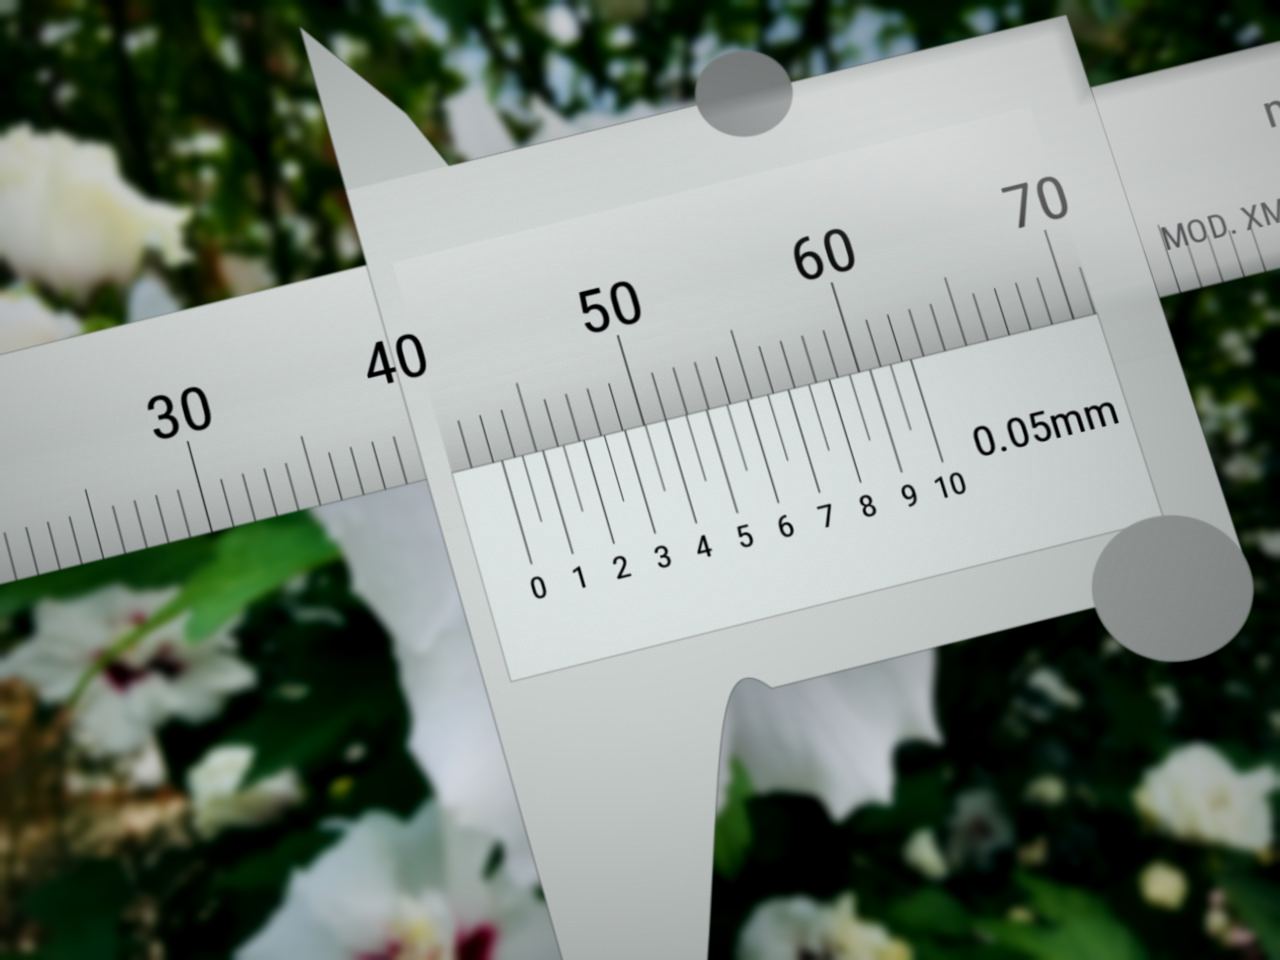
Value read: 43.4mm
